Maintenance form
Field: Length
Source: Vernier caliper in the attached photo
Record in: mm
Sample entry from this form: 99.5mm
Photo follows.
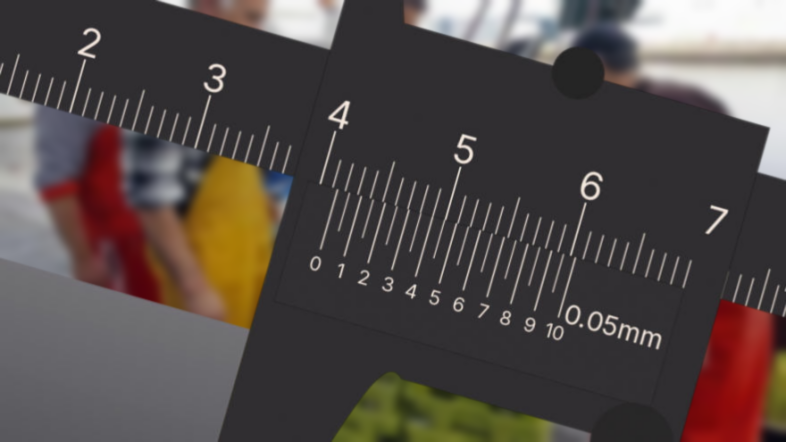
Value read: 41.4mm
